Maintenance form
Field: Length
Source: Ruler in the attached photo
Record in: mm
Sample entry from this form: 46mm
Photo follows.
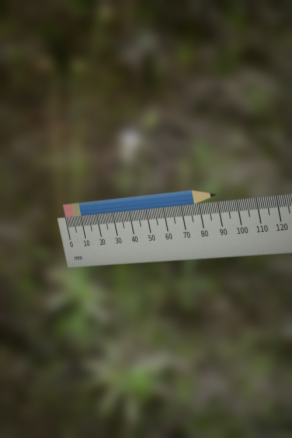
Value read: 90mm
